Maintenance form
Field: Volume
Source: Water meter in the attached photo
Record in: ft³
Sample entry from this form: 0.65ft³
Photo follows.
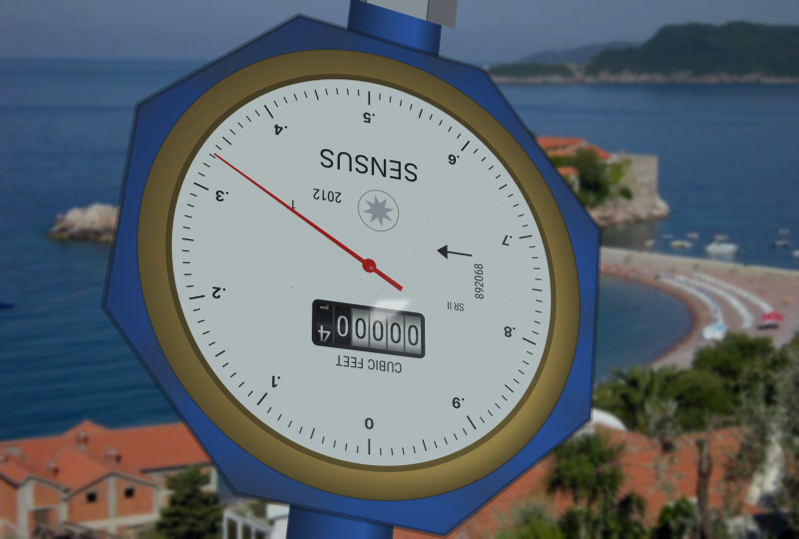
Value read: 4.33ft³
